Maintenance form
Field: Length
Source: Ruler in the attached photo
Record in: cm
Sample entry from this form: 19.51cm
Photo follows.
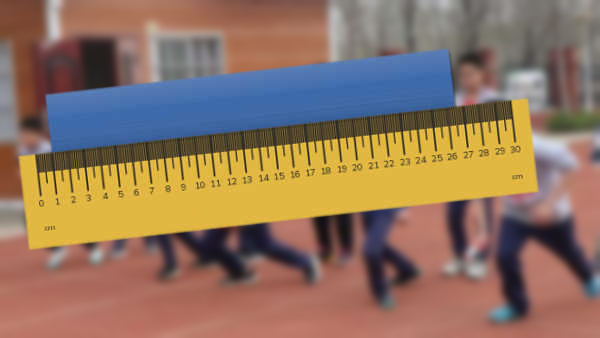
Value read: 25.5cm
